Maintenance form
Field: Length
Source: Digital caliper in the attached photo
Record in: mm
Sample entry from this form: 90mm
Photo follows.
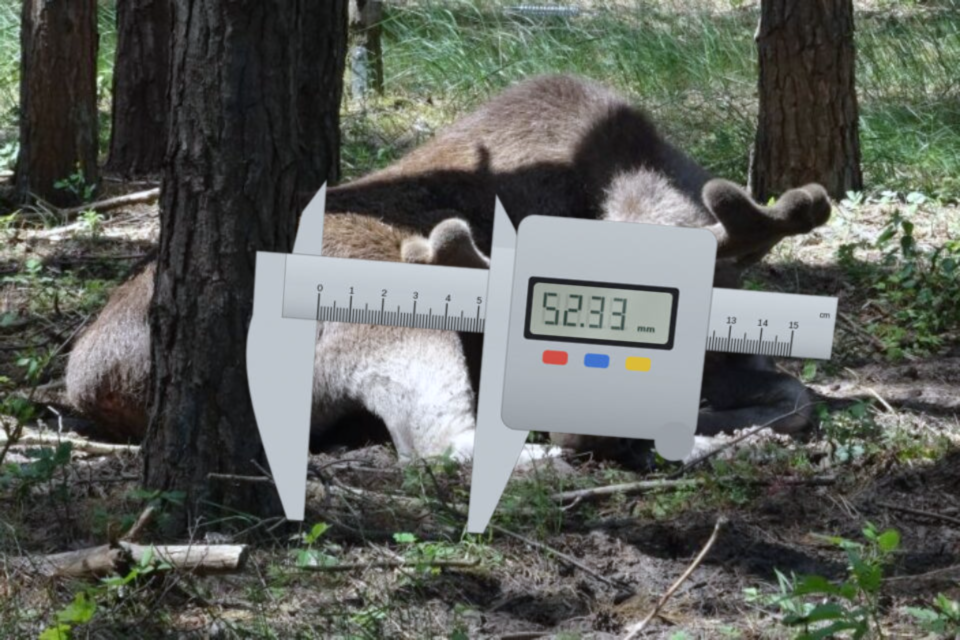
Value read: 52.33mm
